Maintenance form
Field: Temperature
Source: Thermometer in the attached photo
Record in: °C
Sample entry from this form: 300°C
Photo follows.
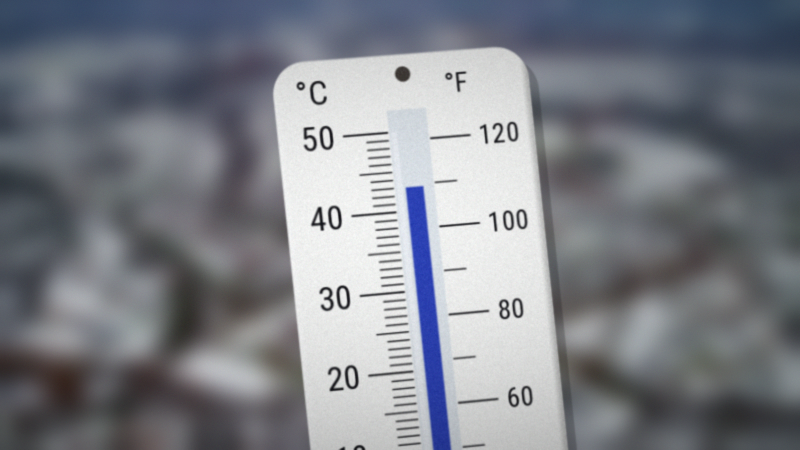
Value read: 43°C
